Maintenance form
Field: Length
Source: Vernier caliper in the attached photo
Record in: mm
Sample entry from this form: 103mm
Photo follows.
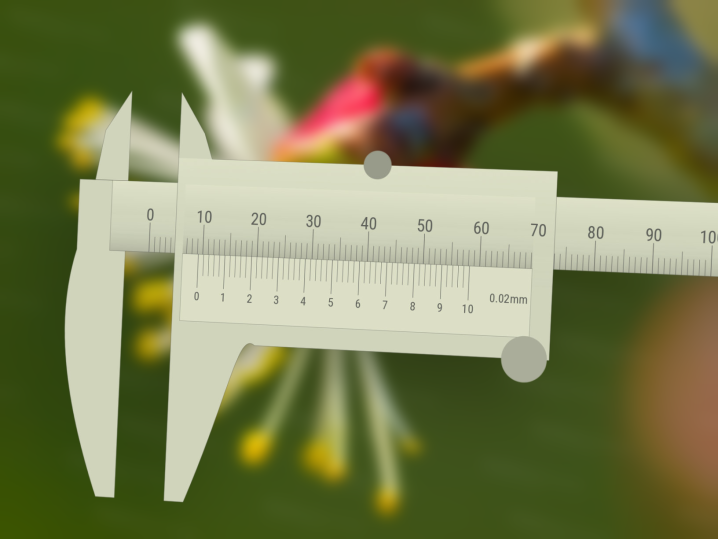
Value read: 9.2mm
